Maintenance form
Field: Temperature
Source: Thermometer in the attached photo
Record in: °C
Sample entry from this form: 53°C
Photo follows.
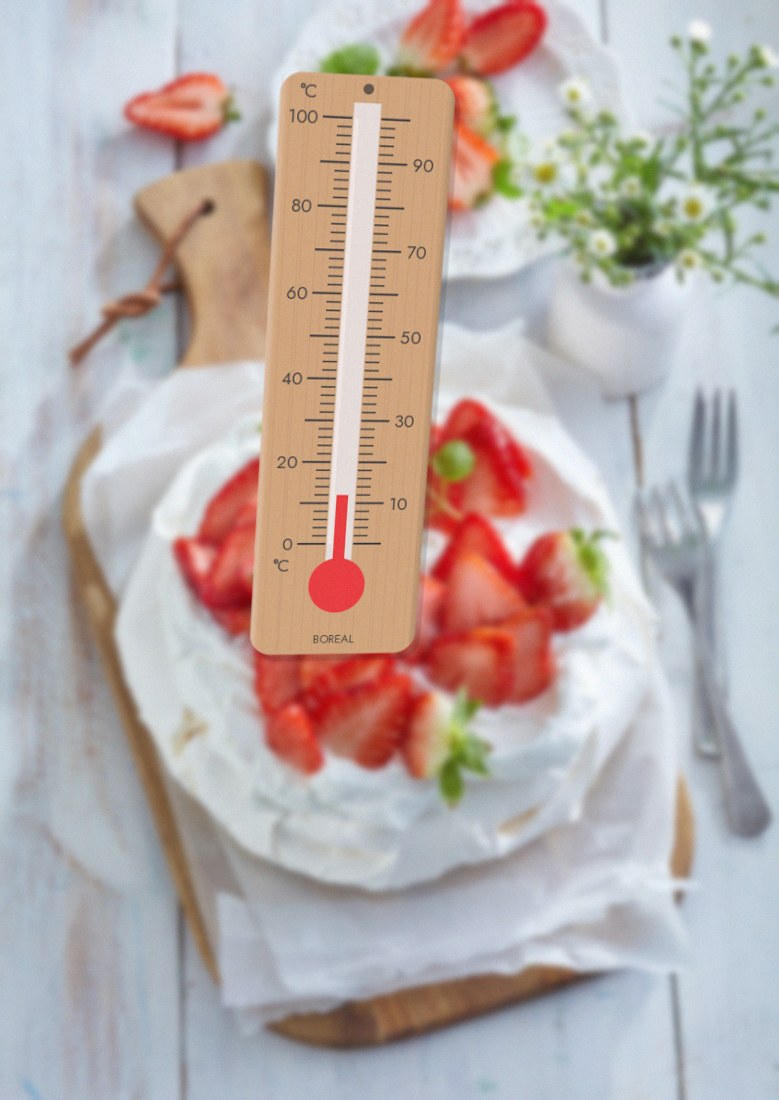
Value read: 12°C
